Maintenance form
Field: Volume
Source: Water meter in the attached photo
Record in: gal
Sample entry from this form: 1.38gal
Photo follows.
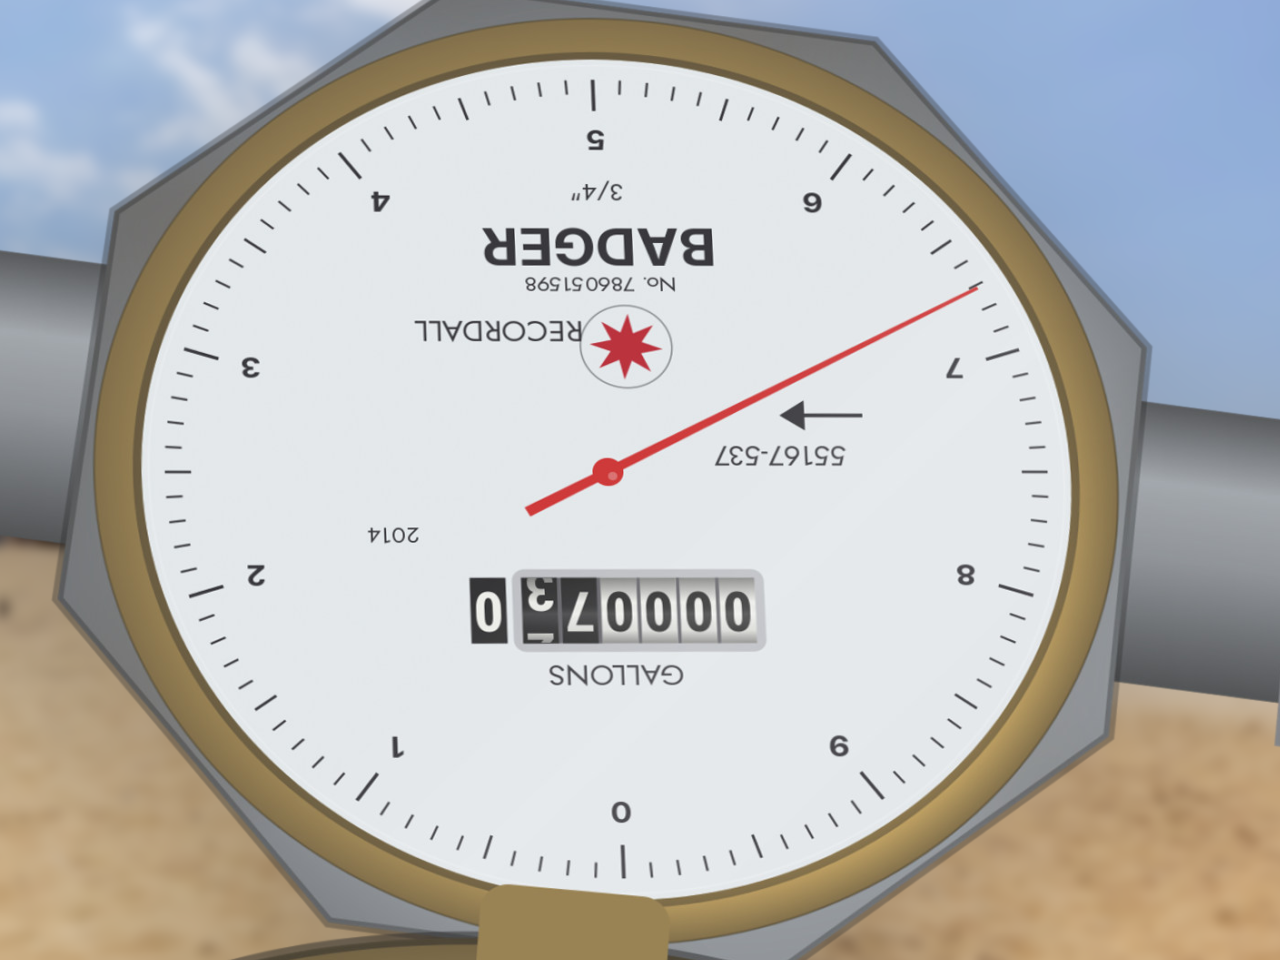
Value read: 726.7gal
